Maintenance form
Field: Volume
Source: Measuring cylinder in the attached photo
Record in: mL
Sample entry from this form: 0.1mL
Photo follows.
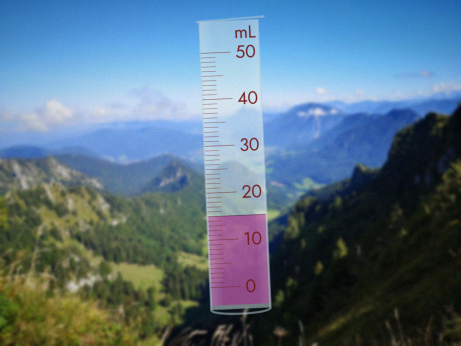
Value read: 15mL
